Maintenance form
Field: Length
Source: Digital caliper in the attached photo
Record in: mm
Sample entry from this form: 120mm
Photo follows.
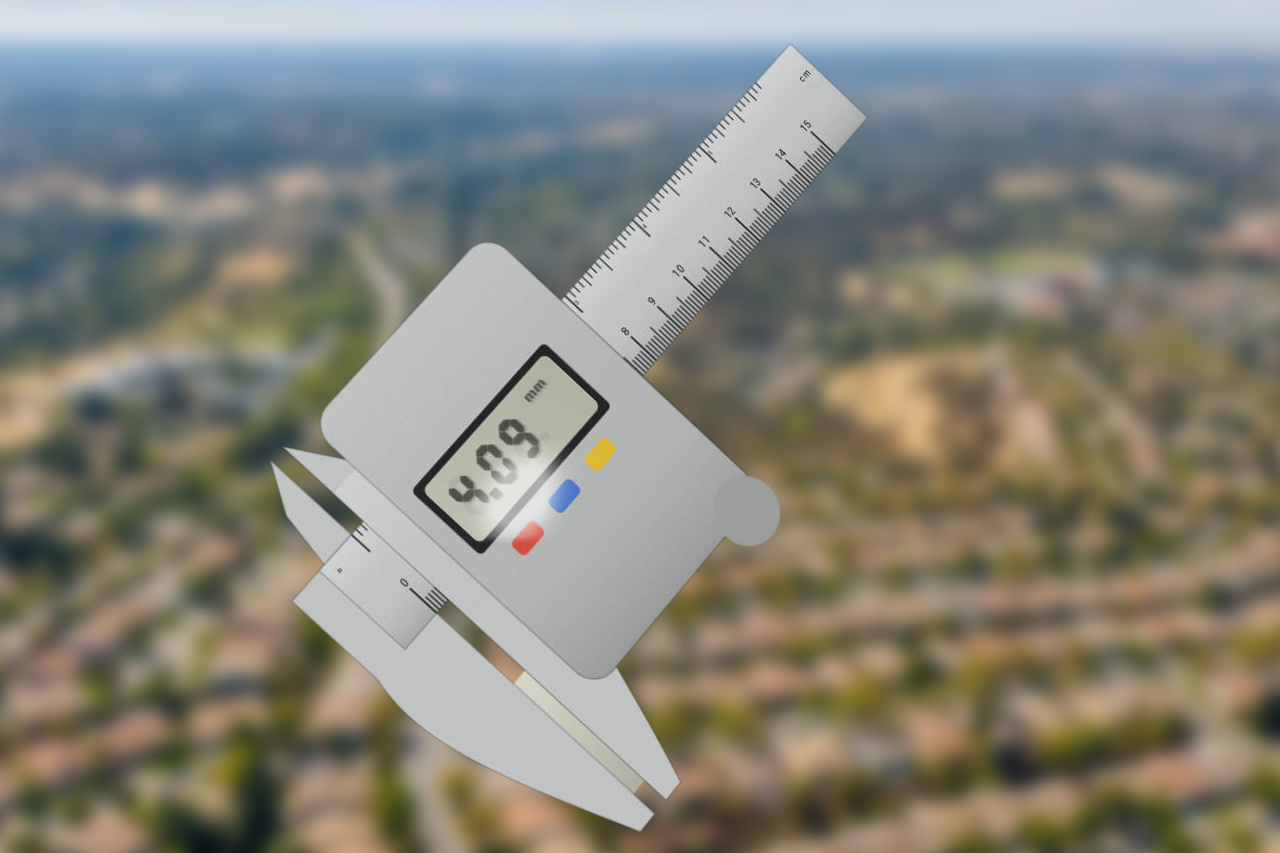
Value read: 4.09mm
